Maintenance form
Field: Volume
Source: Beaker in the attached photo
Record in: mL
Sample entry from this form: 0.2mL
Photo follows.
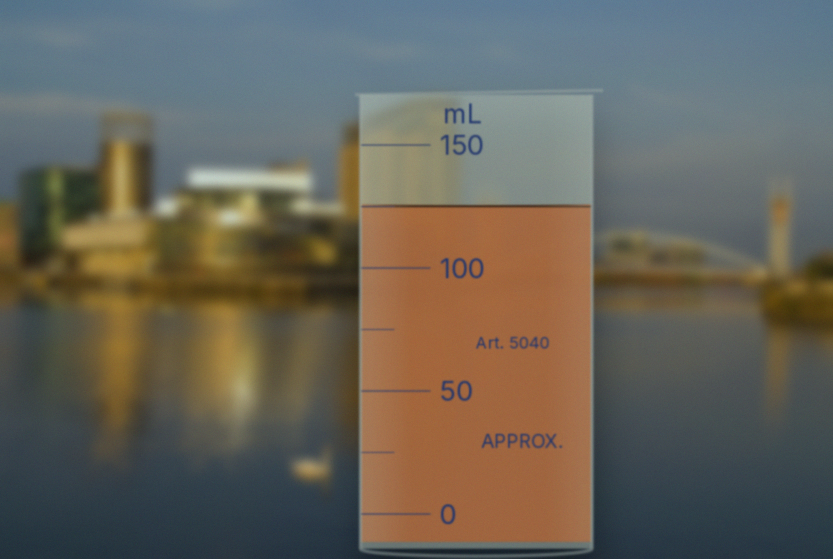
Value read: 125mL
